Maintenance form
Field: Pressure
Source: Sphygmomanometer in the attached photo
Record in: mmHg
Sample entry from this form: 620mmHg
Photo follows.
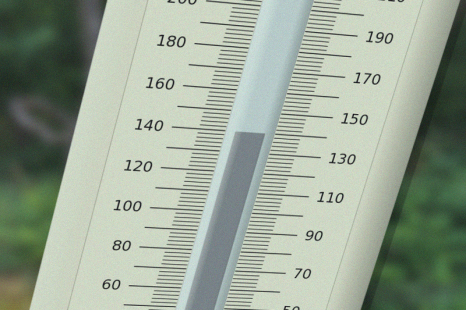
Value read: 140mmHg
